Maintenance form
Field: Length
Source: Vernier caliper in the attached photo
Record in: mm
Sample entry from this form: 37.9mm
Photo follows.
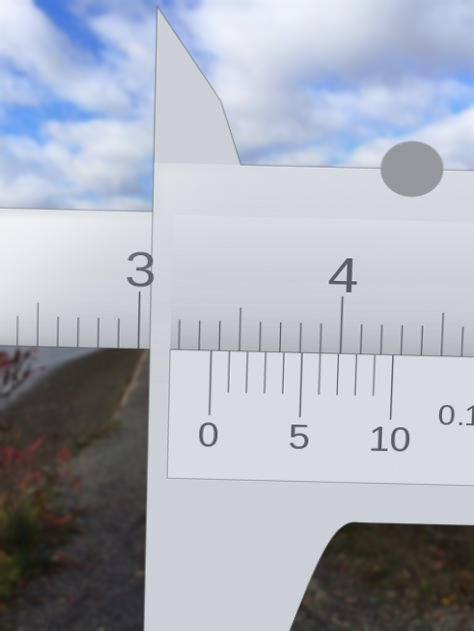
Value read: 33.6mm
